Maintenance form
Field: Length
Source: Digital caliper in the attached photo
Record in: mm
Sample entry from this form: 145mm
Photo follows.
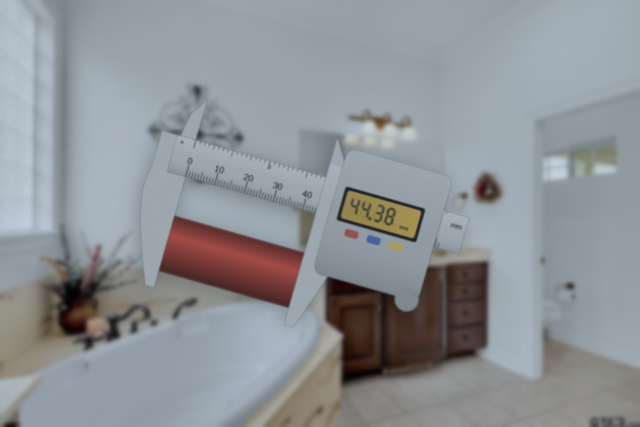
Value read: 44.38mm
